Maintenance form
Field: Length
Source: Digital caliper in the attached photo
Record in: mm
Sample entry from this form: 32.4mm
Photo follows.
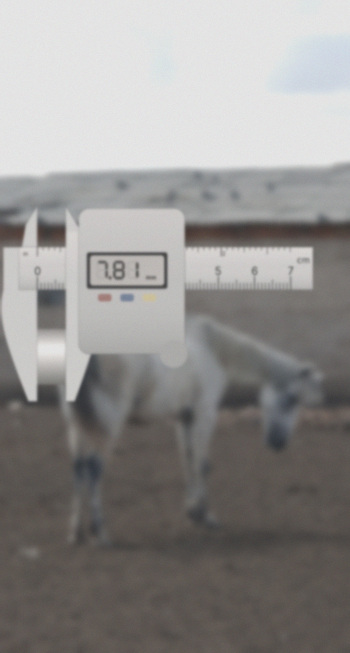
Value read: 7.81mm
